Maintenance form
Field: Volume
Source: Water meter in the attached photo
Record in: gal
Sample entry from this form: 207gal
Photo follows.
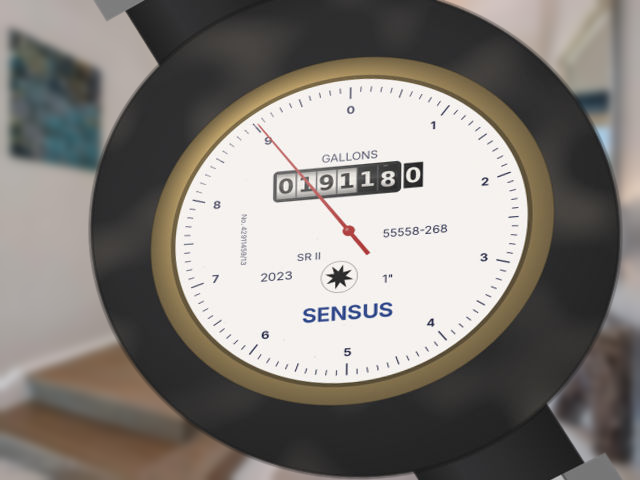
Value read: 191179.0gal
